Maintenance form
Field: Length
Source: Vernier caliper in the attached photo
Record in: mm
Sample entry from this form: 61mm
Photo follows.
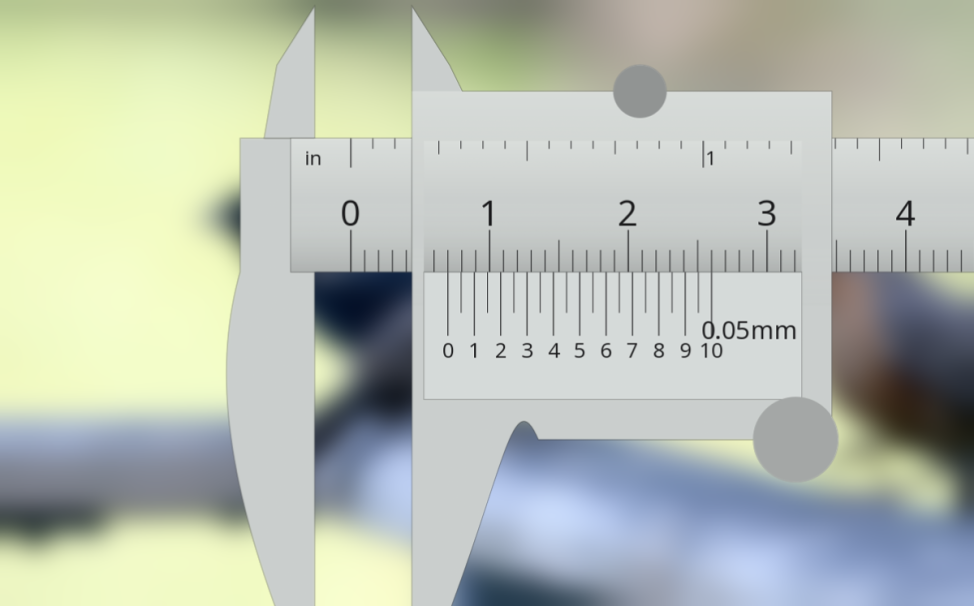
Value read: 7.0mm
